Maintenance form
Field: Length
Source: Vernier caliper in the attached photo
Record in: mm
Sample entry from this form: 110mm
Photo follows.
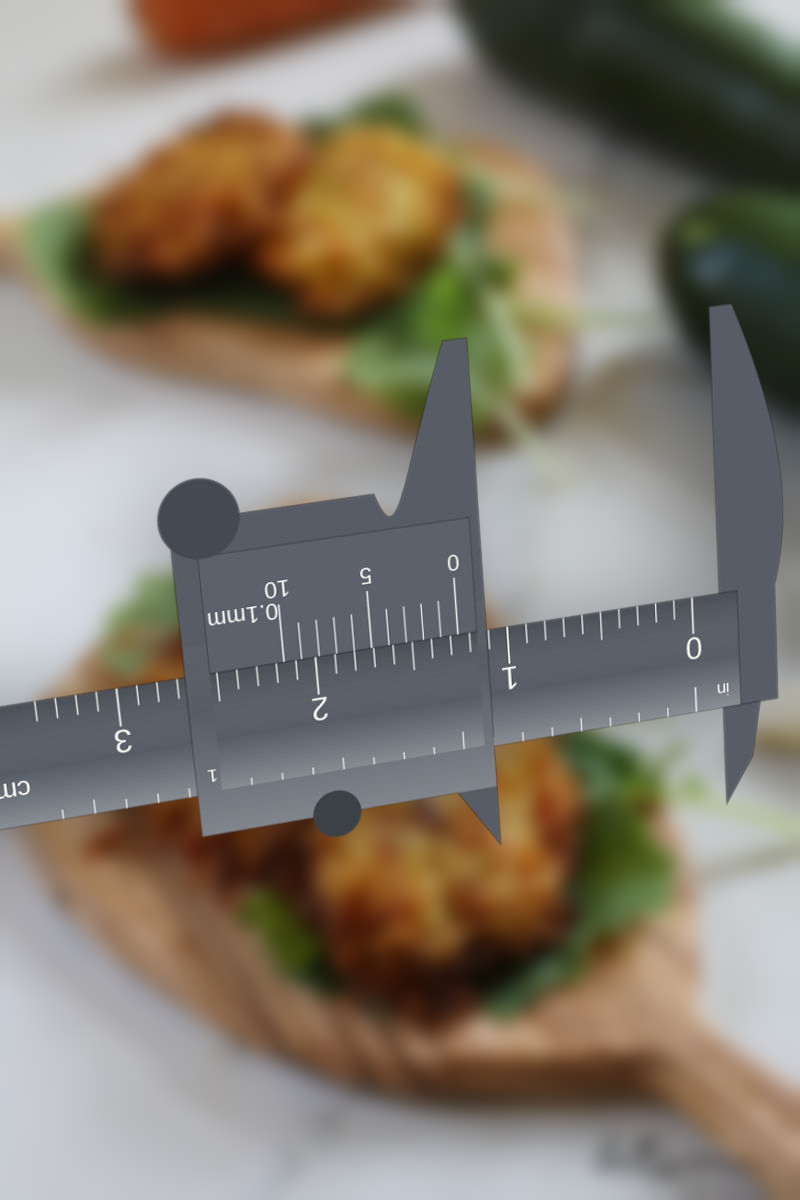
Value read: 12.6mm
